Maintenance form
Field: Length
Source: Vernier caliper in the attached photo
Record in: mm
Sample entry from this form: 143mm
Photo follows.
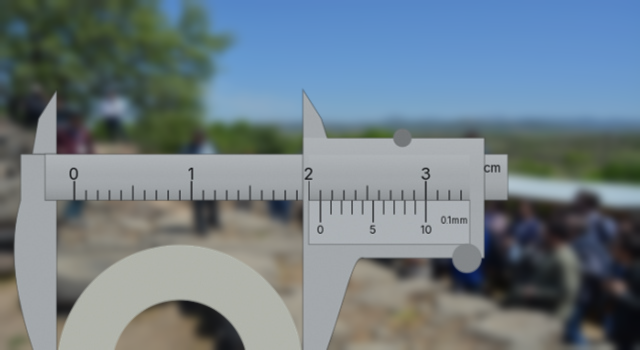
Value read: 21.0mm
